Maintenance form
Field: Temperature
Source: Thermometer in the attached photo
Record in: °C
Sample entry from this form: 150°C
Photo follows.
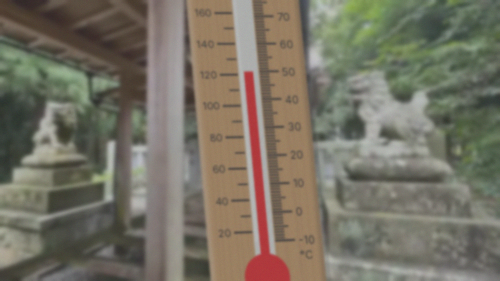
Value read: 50°C
